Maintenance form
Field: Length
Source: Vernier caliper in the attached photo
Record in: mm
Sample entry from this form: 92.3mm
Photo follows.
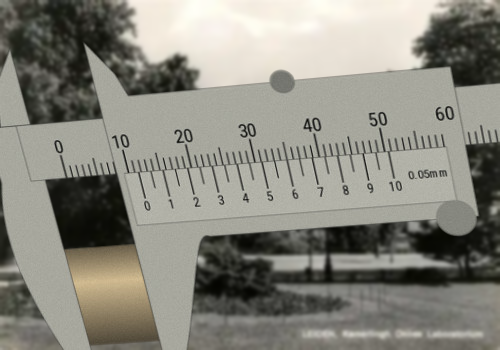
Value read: 11.6mm
